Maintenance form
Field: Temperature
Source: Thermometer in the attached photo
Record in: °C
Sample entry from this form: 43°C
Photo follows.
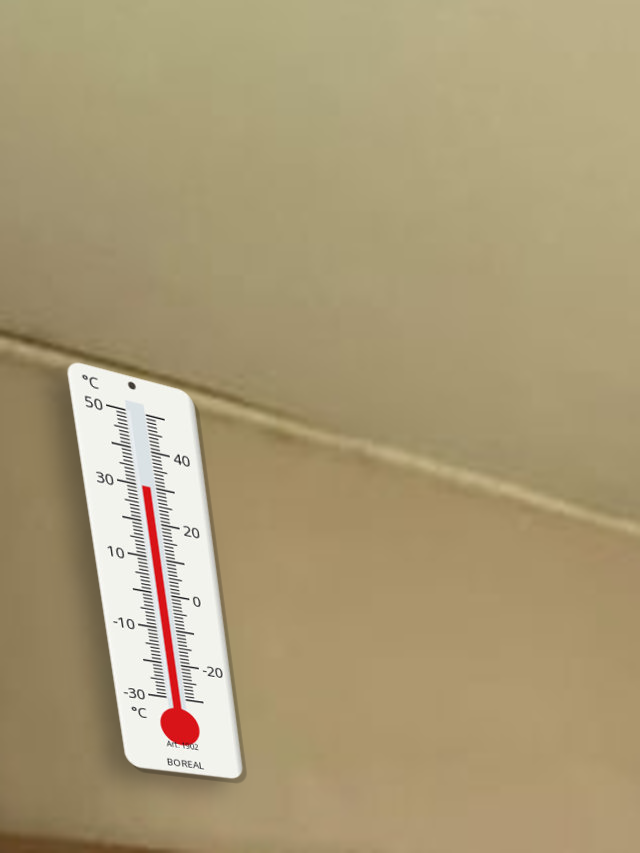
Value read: 30°C
